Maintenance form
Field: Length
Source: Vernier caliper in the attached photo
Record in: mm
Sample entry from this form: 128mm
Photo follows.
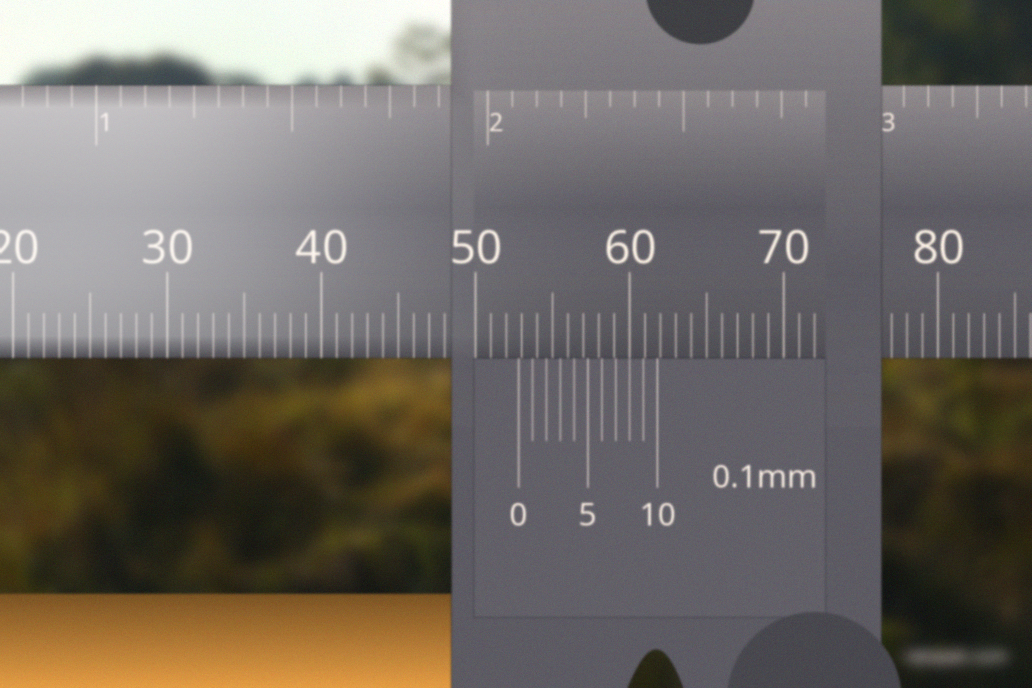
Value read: 52.8mm
